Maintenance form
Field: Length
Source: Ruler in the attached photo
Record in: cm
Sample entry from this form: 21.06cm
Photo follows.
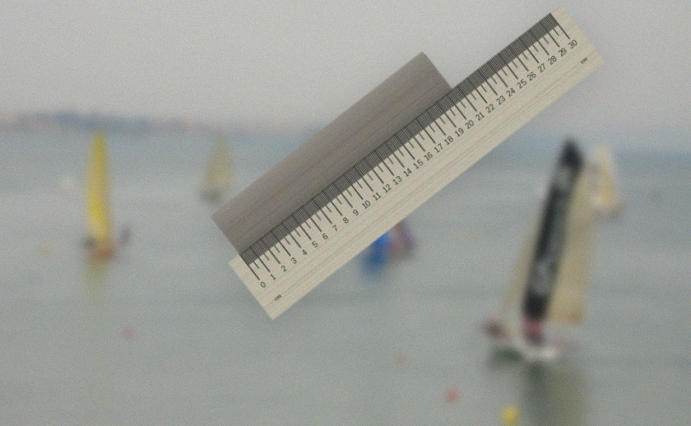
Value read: 20.5cm
